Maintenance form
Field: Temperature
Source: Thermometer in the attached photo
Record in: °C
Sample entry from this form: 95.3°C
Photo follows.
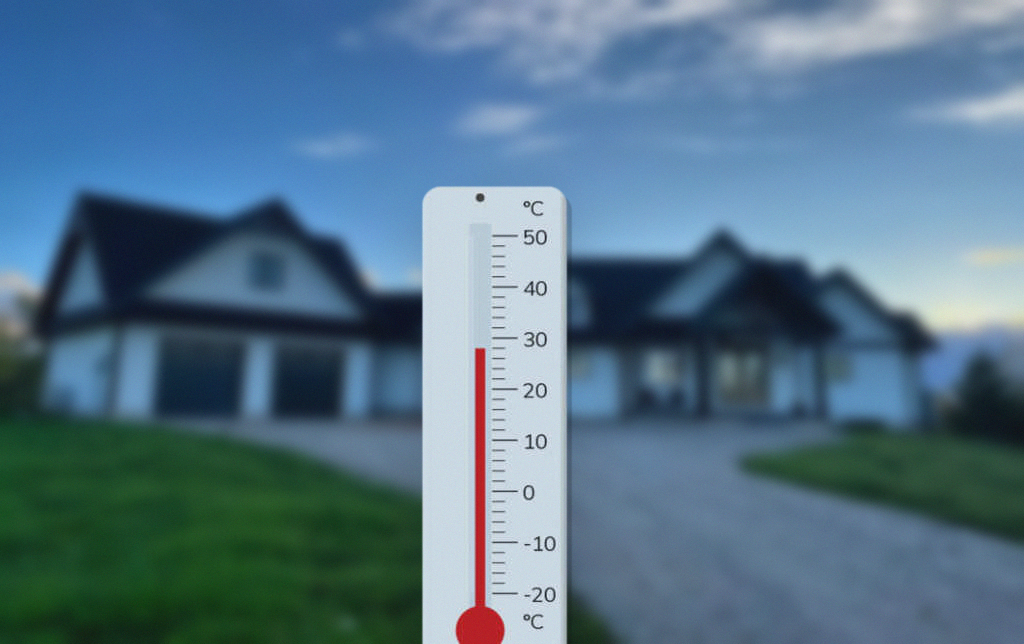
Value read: 28°C
